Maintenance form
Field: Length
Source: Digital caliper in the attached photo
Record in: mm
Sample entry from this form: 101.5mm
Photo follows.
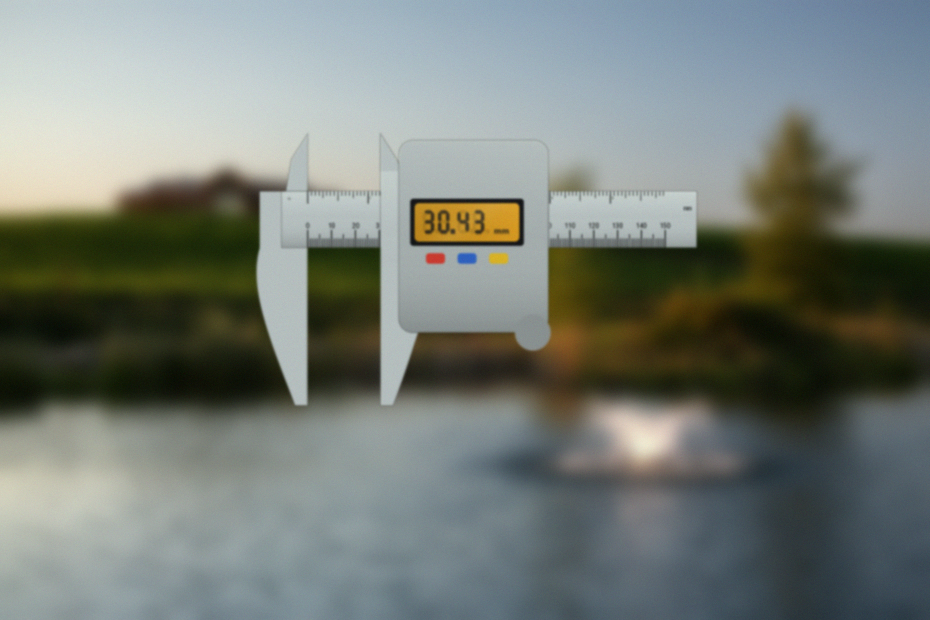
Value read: 30.43mm
